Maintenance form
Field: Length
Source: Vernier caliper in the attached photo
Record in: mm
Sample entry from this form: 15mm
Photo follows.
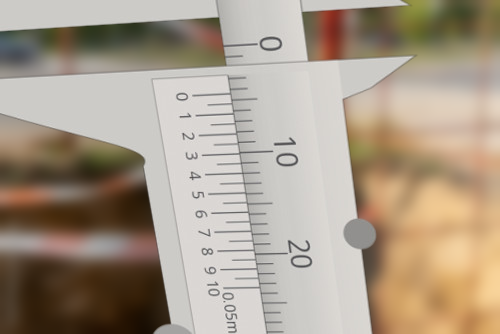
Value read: 4.4mm
